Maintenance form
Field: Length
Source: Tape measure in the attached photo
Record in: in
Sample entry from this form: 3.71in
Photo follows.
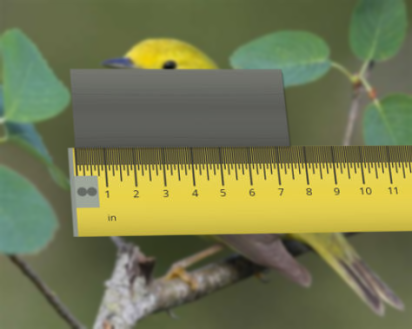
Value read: 7.5in
